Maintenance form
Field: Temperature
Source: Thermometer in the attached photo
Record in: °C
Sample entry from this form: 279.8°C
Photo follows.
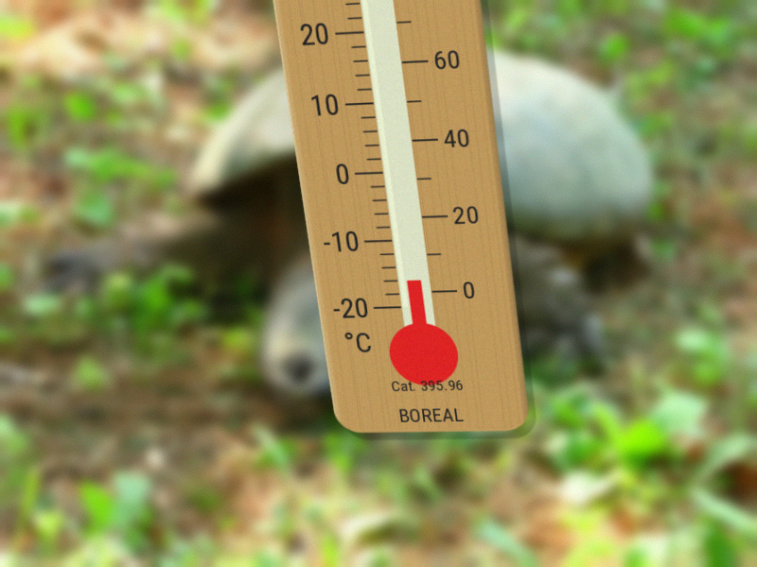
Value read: -16°C
